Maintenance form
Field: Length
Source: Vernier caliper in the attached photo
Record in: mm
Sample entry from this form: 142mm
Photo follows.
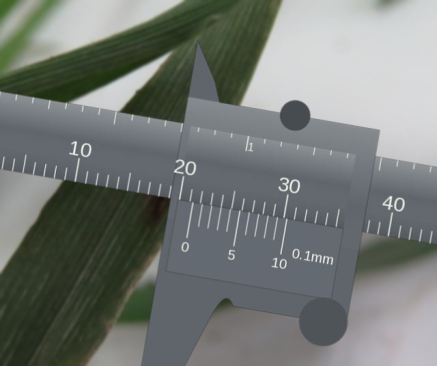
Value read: 21.3mm
